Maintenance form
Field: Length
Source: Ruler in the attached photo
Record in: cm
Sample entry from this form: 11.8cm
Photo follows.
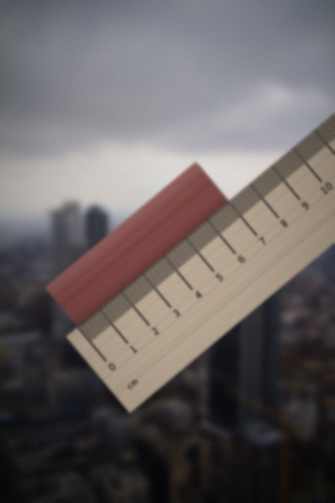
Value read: 7cm
